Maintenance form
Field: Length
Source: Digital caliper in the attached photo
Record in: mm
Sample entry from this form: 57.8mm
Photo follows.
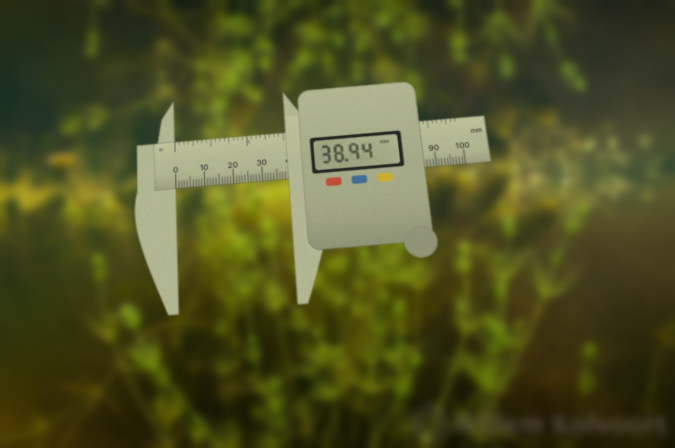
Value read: 38.94mm
